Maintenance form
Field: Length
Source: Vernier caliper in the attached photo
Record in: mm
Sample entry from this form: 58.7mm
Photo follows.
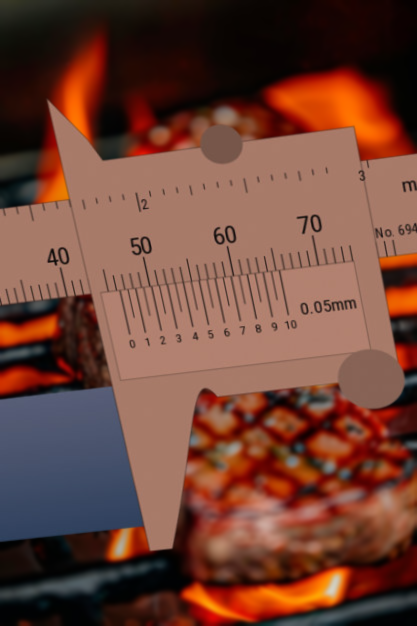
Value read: 46.4mm
